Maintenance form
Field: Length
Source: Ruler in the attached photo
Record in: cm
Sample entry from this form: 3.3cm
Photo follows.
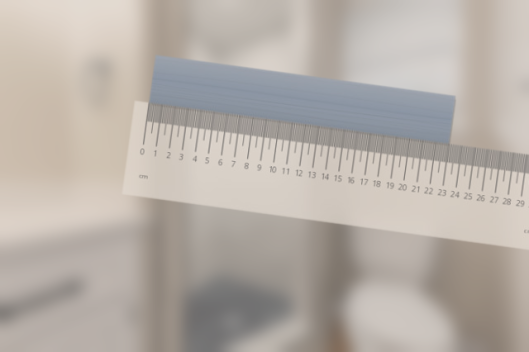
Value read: 23cm
